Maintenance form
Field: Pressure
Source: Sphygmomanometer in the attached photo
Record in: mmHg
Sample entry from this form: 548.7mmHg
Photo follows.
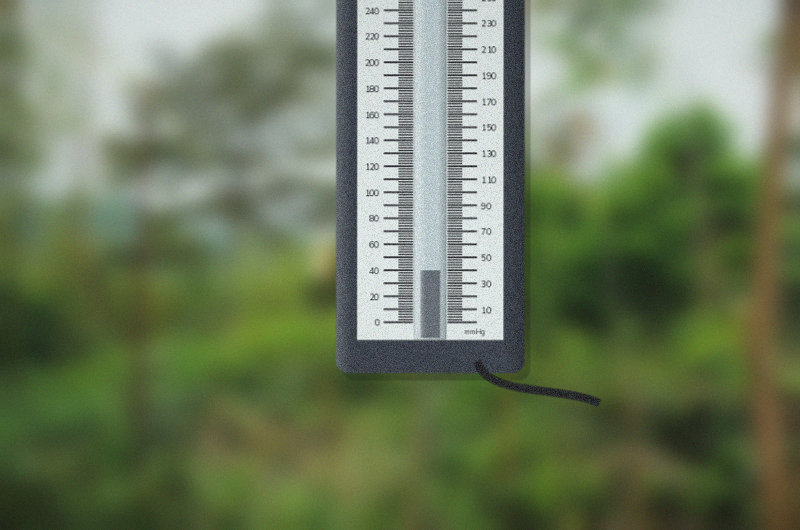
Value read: 40mmHg
